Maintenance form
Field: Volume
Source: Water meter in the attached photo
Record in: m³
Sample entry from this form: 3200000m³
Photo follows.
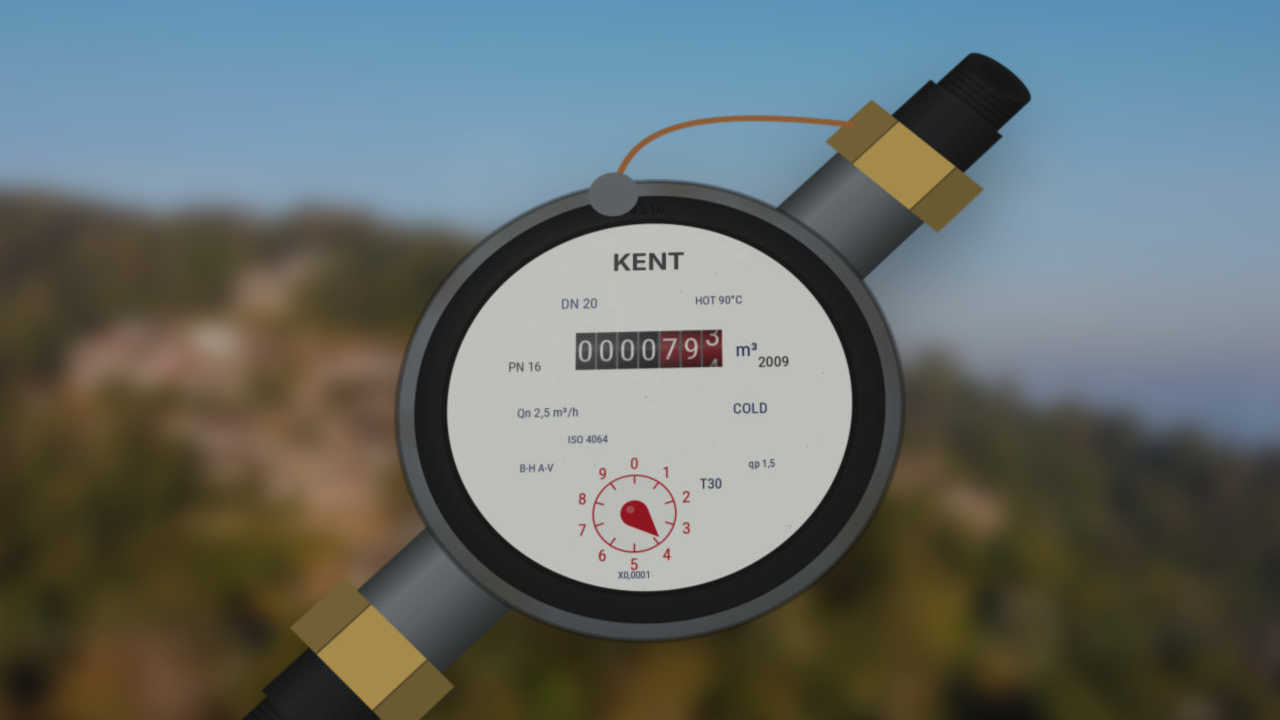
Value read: 0.7933m³
